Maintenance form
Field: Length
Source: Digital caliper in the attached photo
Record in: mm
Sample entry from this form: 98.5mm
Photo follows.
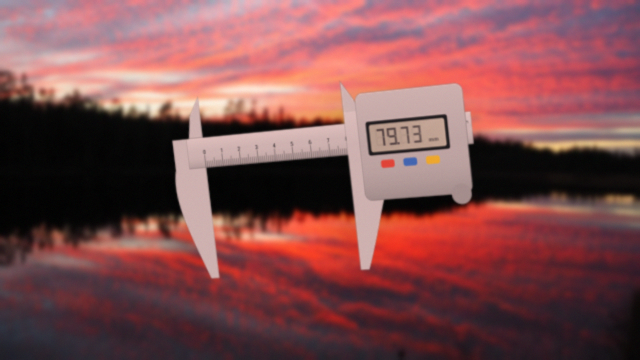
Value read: 79.73mm
